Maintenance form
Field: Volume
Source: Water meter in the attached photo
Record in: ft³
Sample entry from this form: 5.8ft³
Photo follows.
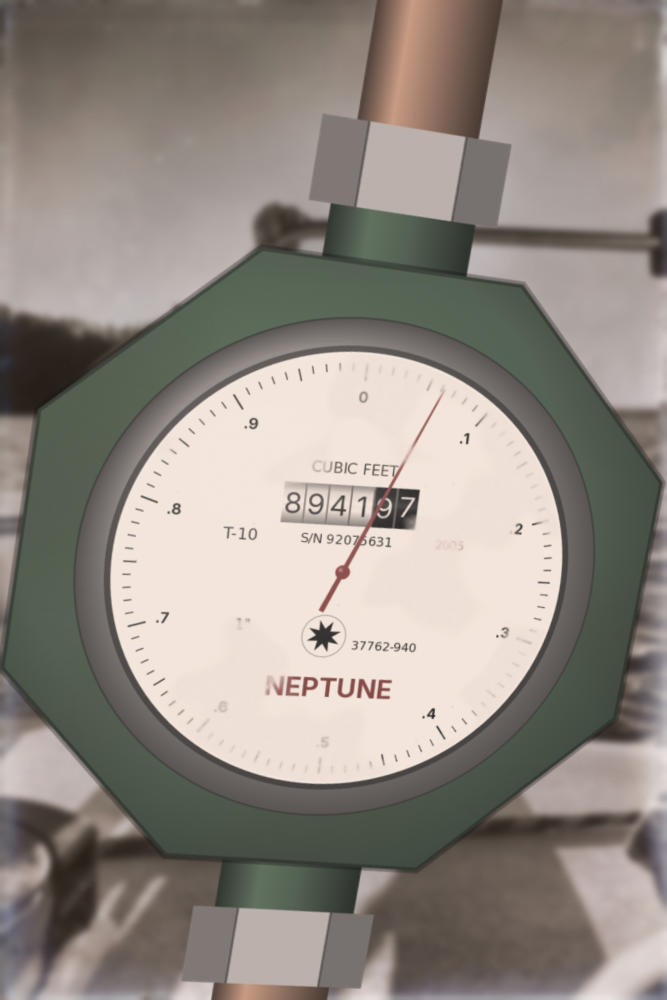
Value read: 894197.06ft³
